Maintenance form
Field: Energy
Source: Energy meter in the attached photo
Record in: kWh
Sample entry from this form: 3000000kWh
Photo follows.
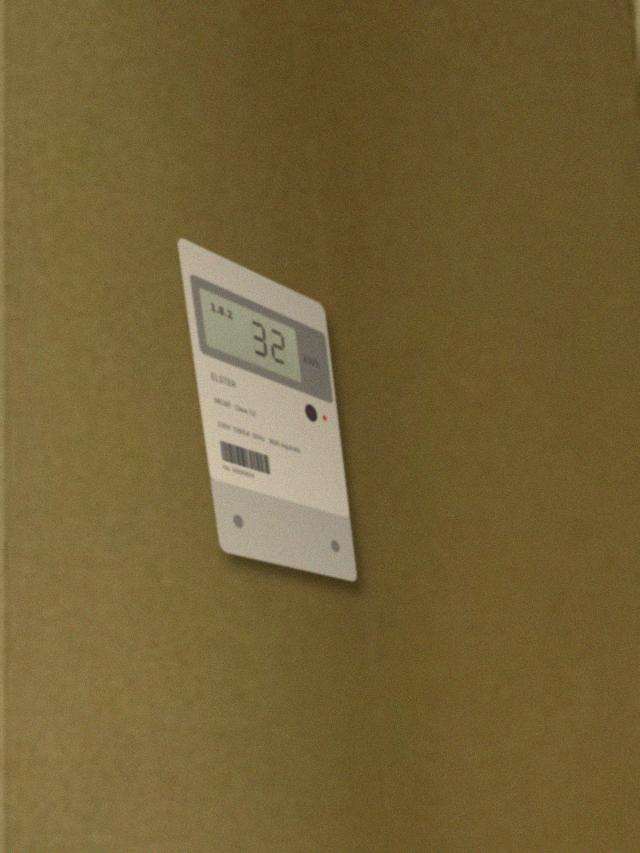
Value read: 32kWh
